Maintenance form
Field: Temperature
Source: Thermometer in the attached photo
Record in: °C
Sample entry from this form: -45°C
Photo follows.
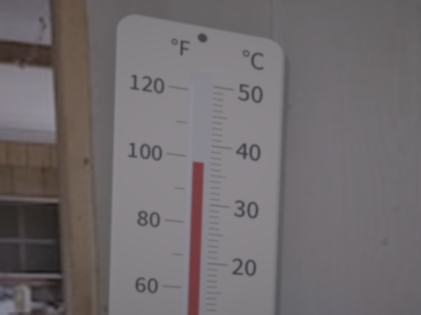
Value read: 37°C
